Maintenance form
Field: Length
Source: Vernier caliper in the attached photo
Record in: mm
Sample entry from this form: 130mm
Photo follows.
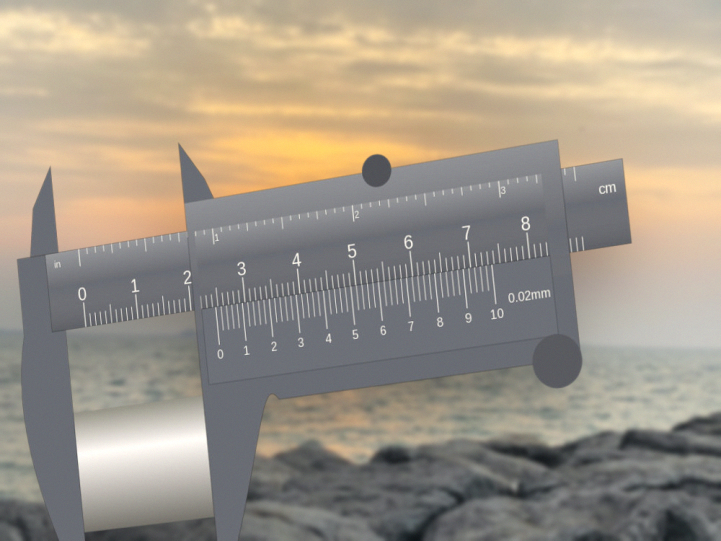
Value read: 24.6mm
